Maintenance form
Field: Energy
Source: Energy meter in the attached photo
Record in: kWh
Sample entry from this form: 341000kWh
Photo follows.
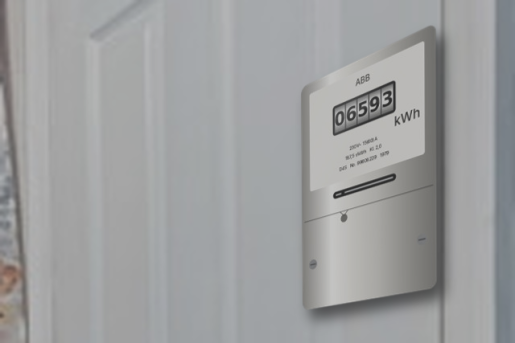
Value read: 6593kWh
